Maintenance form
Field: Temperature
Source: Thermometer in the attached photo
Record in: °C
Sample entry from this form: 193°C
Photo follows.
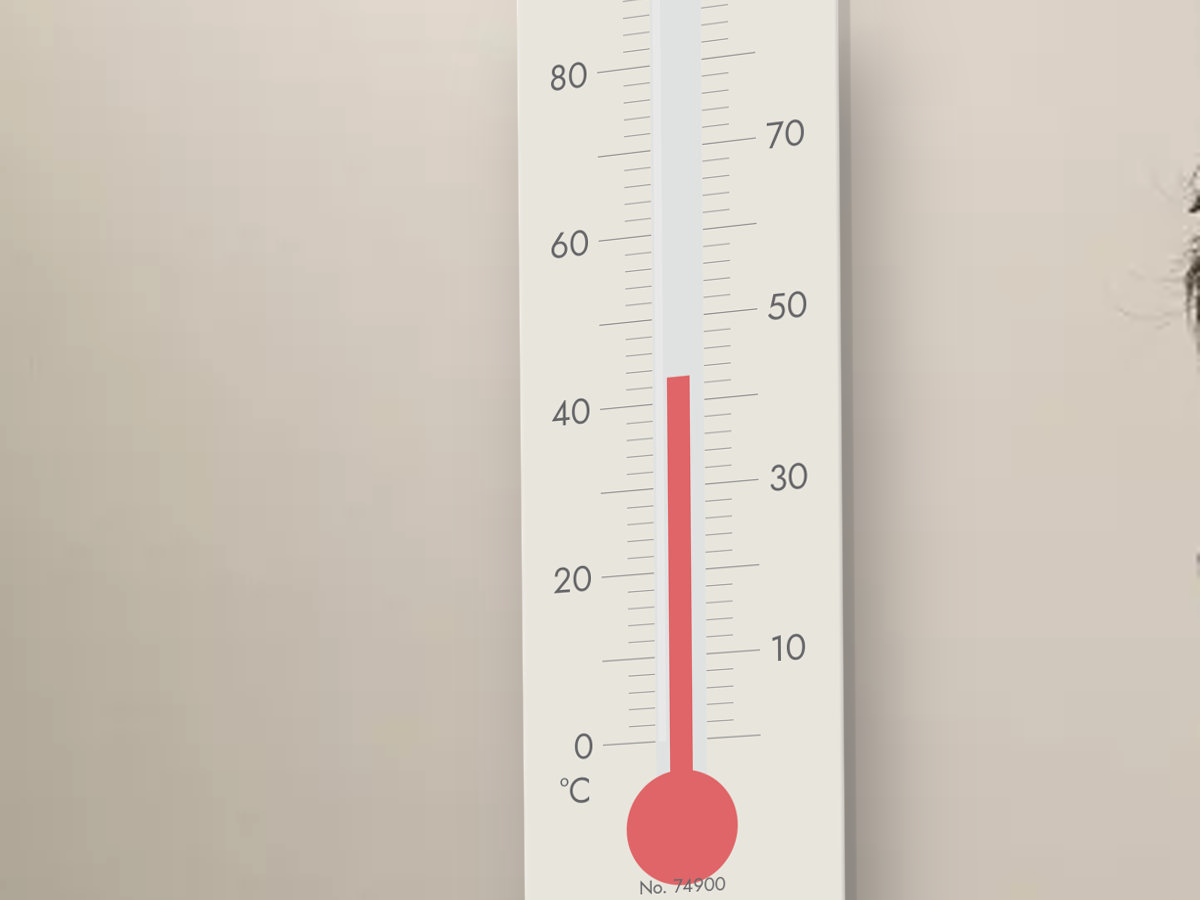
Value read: 43°C
